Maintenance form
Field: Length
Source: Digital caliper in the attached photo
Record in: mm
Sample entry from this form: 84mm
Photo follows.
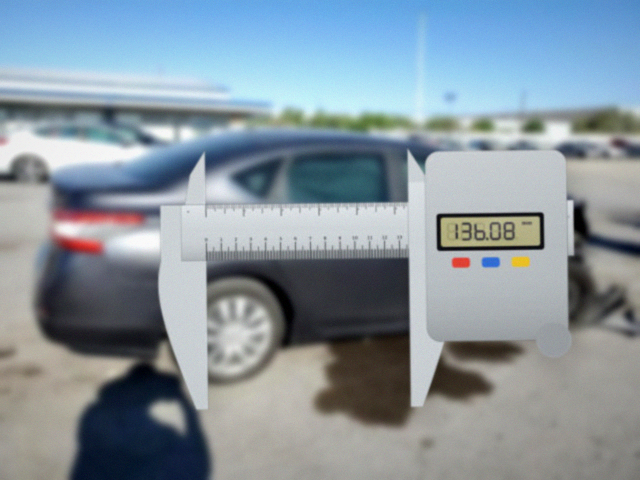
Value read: 136.08mm
